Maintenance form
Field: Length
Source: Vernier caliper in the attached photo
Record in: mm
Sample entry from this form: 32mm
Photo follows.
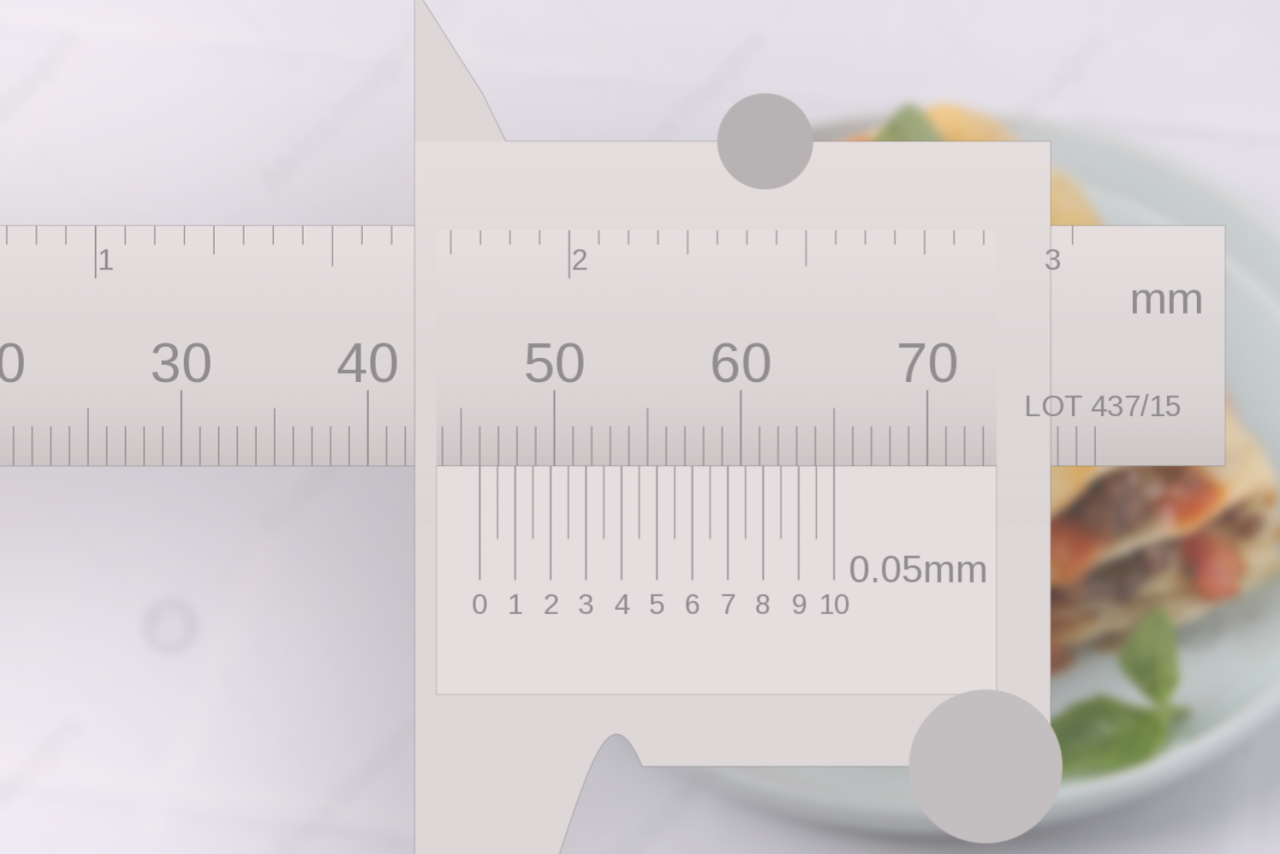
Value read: 46.0mm
